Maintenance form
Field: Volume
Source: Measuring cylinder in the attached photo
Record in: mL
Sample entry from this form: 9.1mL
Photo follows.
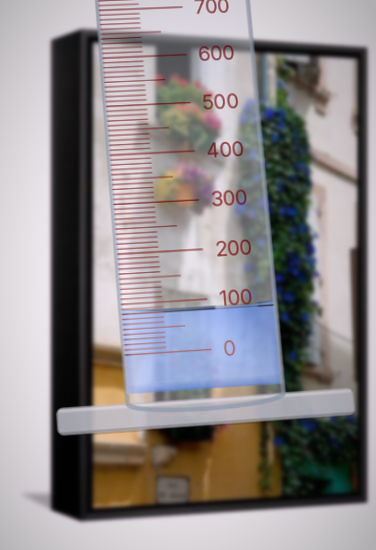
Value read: 80mL
